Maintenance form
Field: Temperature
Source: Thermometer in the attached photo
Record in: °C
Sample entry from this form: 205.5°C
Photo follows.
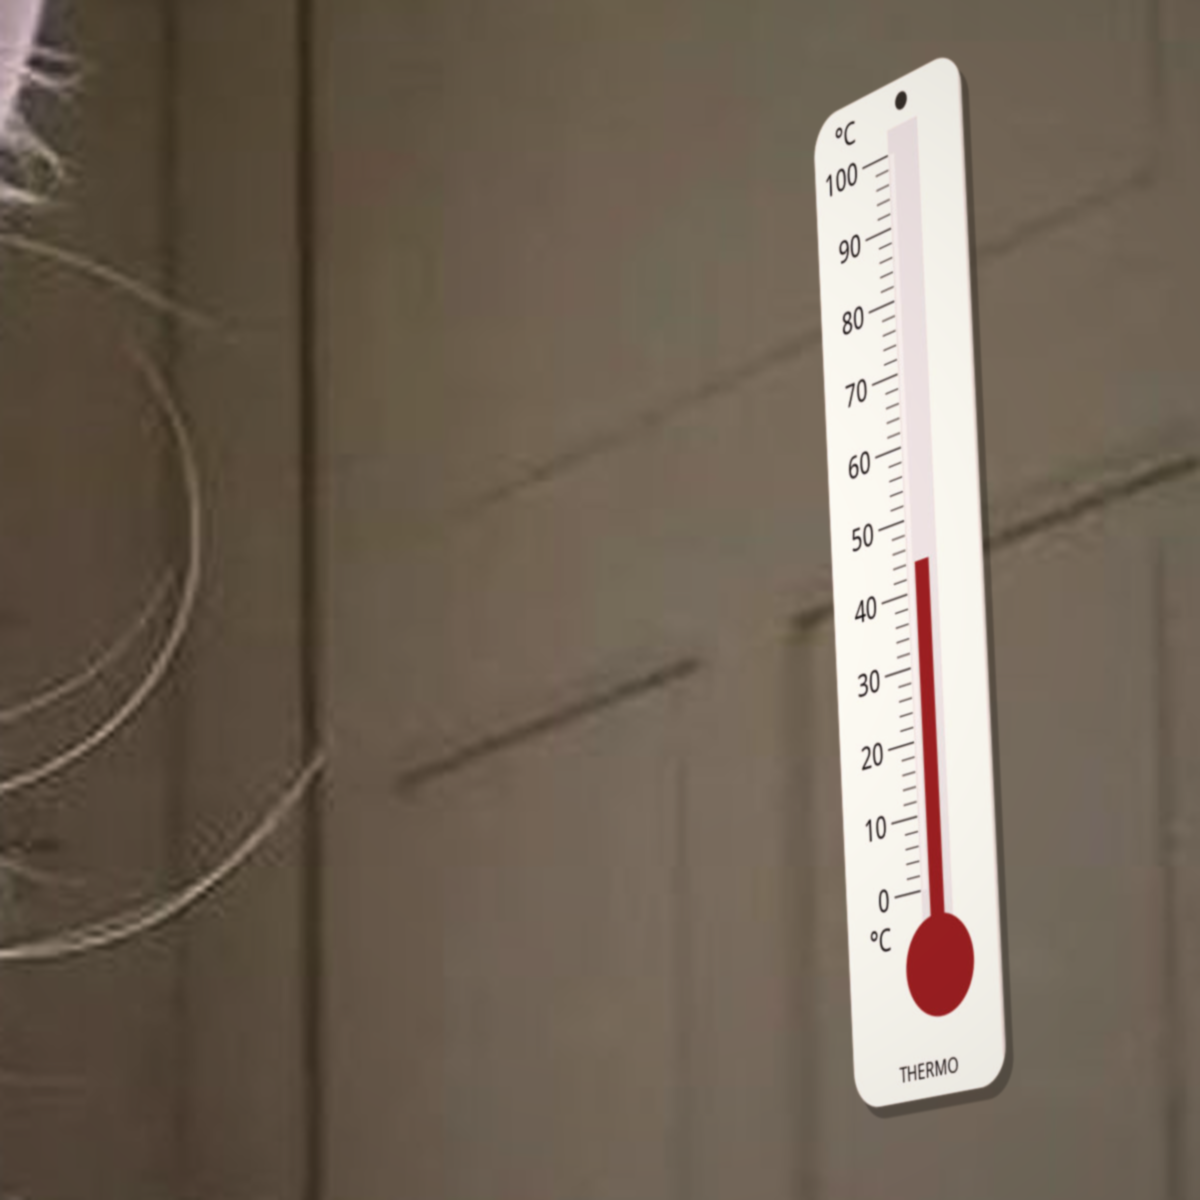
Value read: 44°C
